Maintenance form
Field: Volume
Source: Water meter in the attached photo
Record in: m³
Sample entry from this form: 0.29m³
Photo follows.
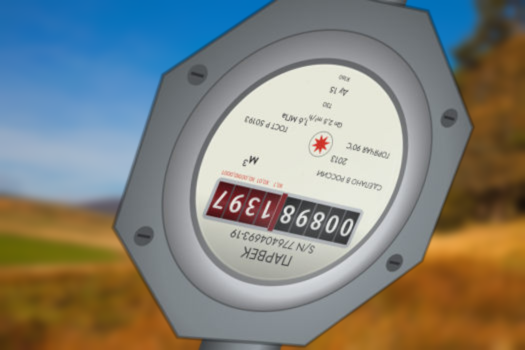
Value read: 898.1397m³
